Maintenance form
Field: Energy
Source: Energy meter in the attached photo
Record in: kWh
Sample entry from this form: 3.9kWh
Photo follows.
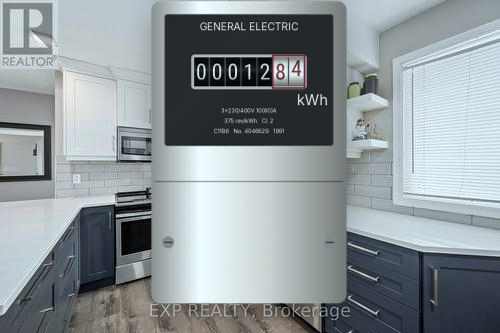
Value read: 12.84kWh
